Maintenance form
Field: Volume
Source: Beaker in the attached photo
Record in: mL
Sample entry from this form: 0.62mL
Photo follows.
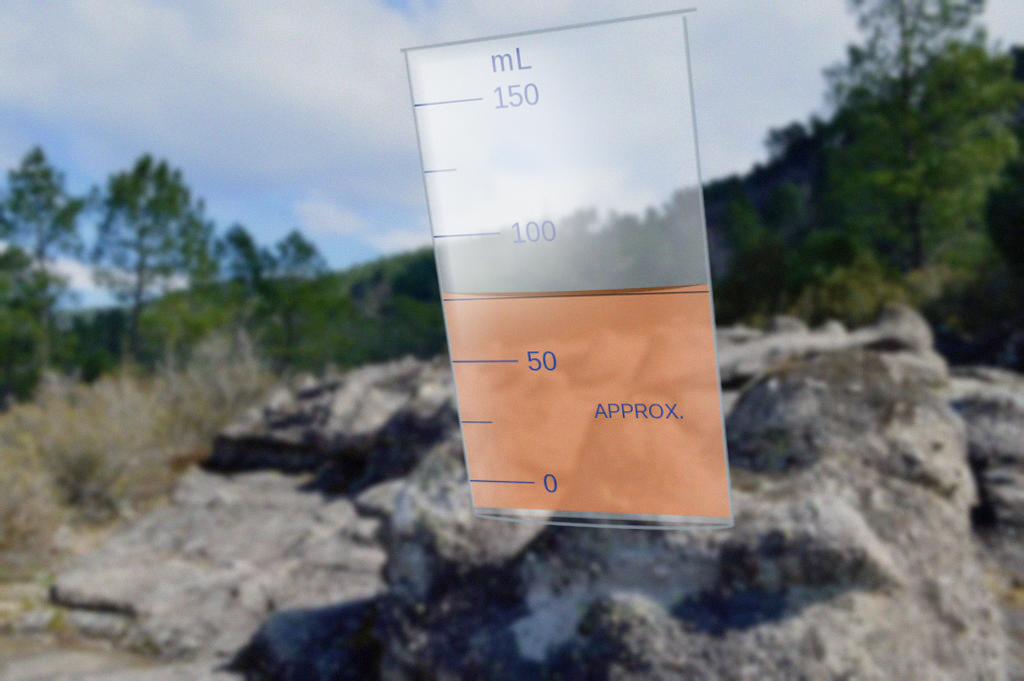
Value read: 75mL
